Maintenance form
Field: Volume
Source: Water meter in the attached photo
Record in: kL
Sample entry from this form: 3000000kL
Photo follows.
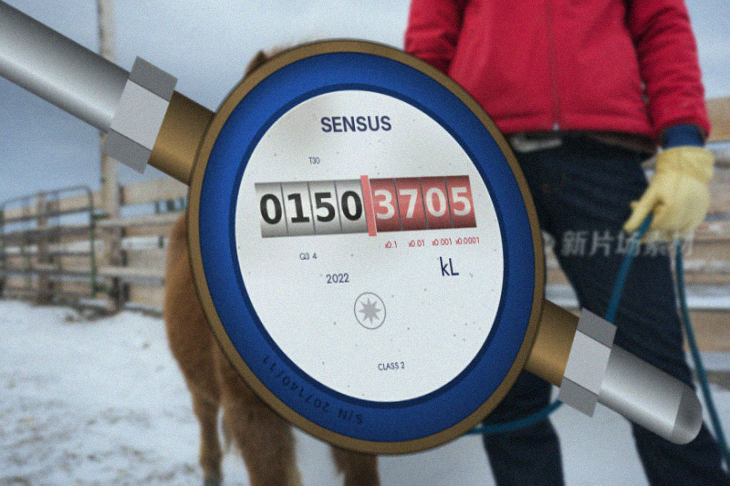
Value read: 150.3705kL
